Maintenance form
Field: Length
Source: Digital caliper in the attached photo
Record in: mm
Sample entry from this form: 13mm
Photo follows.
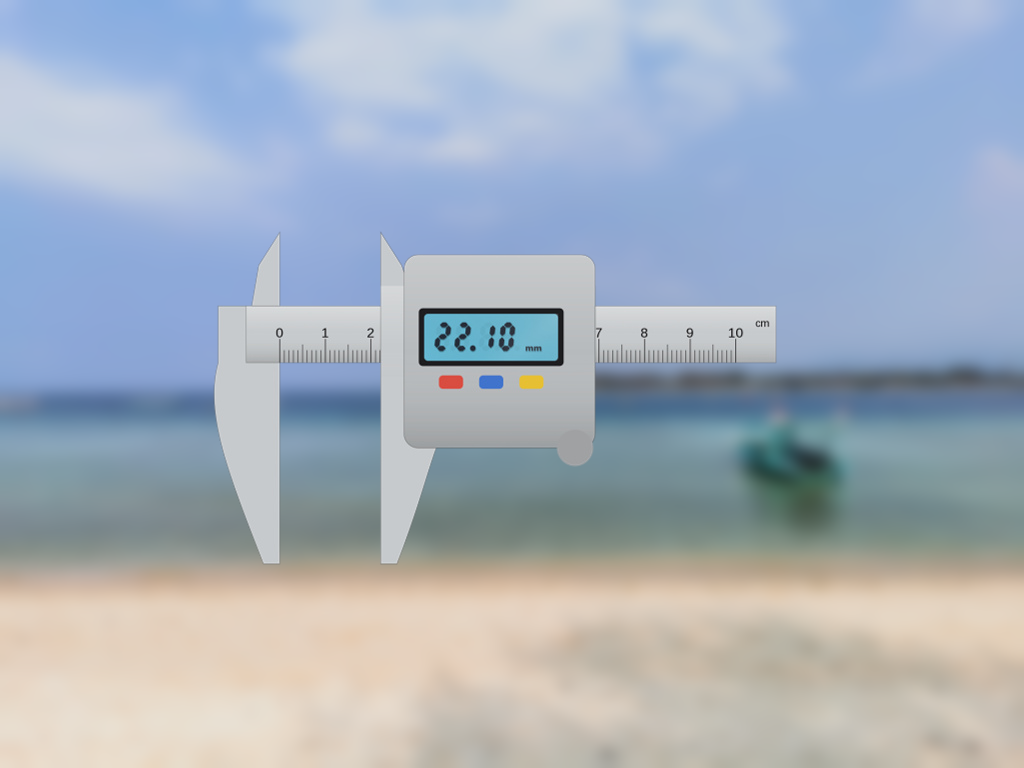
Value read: 22.10mm
